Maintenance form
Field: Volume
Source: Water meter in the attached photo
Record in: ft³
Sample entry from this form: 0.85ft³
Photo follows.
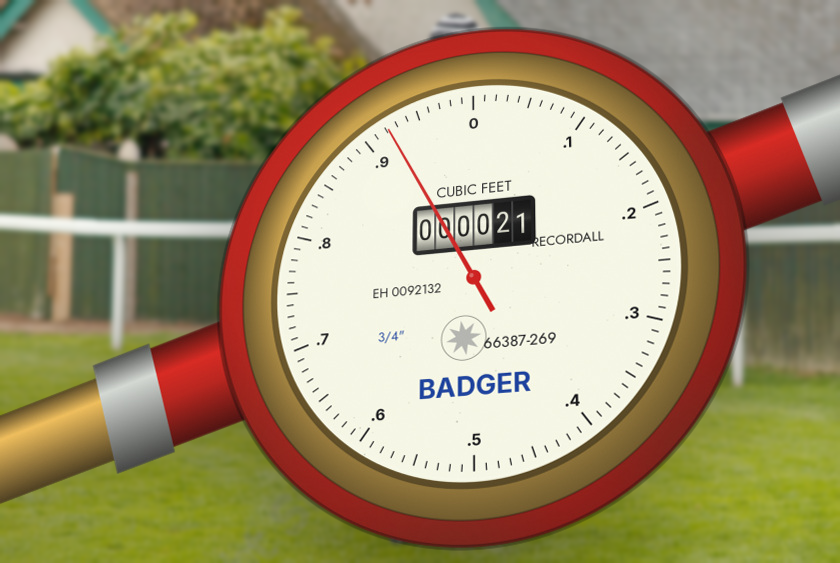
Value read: 20.92ft³
